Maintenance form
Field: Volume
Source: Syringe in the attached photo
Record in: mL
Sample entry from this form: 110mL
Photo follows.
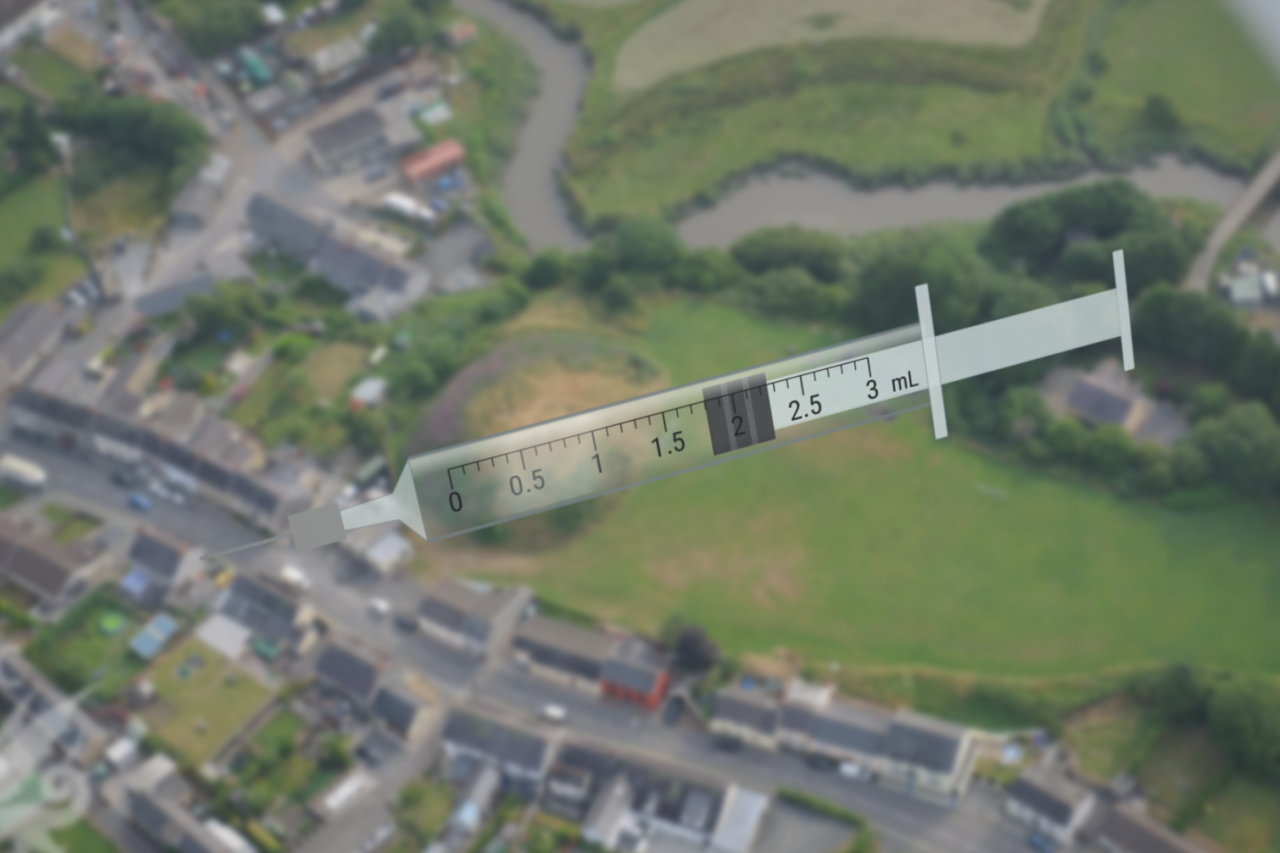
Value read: 1.8mL
